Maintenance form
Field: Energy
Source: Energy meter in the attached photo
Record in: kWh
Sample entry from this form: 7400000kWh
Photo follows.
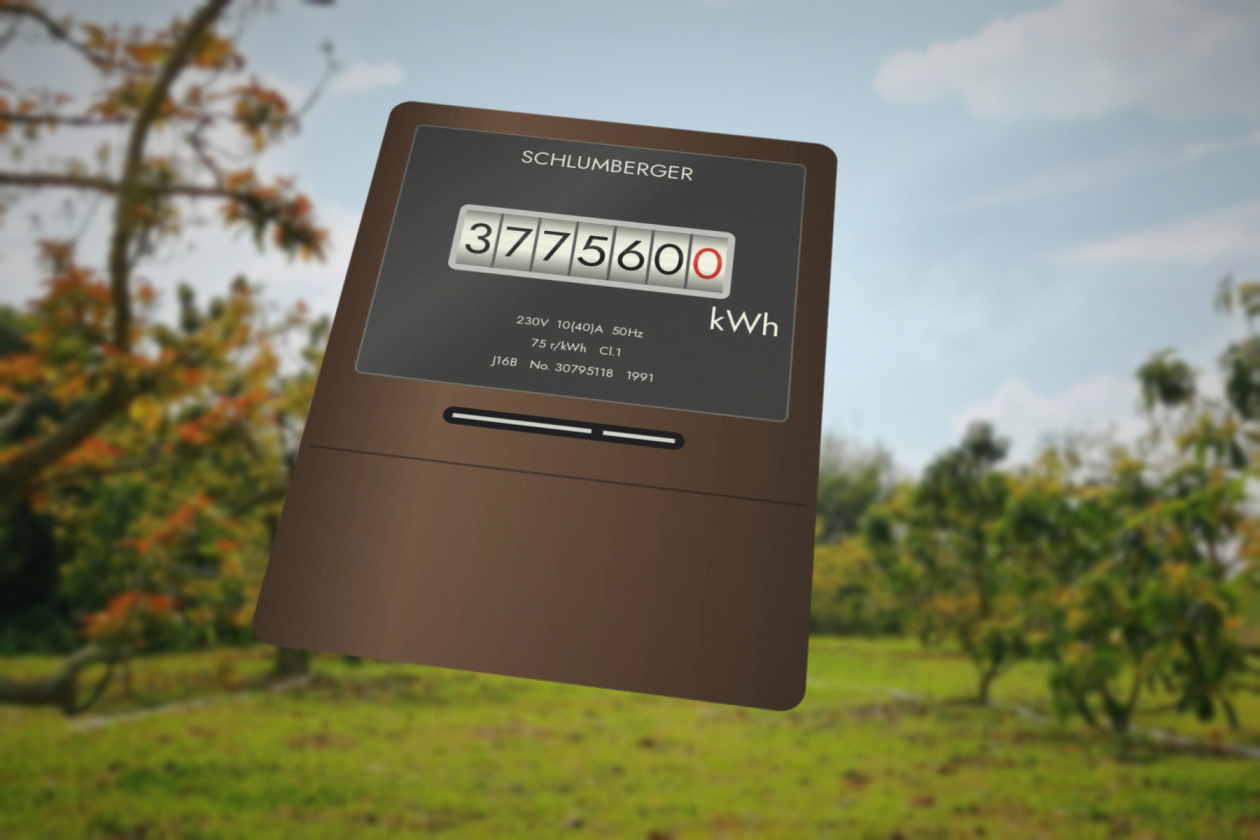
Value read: 377560.0kWh
